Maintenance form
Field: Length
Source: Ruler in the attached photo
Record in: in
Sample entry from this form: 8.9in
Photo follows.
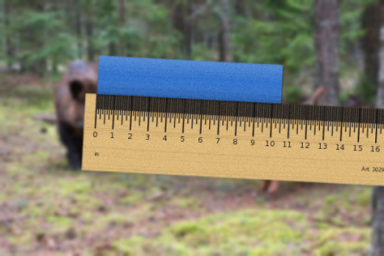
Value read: 10.5in
